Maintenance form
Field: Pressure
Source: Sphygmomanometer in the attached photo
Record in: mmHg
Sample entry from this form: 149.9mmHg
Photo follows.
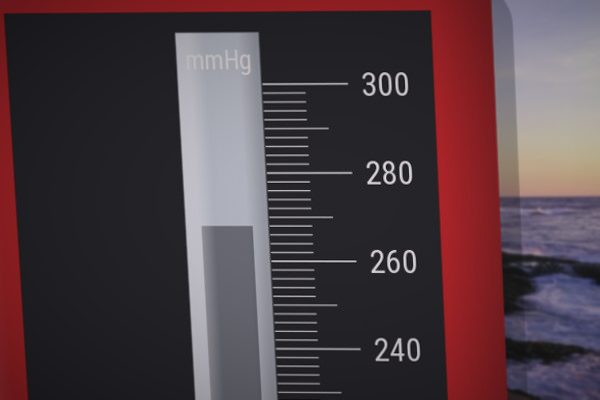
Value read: 268mmHg
